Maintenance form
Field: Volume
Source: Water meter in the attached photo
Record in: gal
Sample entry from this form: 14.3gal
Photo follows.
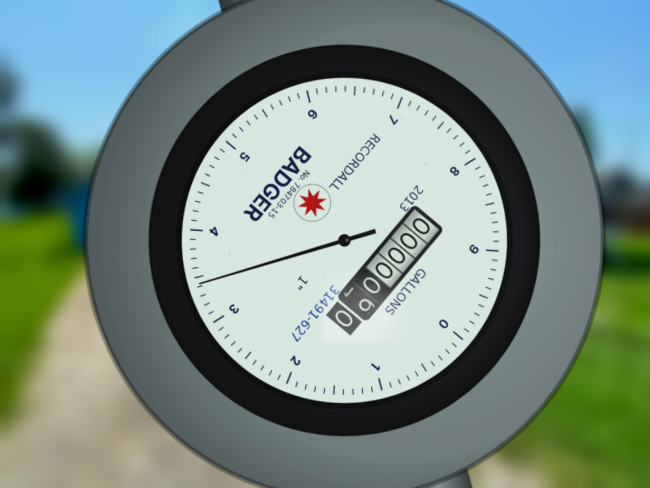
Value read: 63.4gal
